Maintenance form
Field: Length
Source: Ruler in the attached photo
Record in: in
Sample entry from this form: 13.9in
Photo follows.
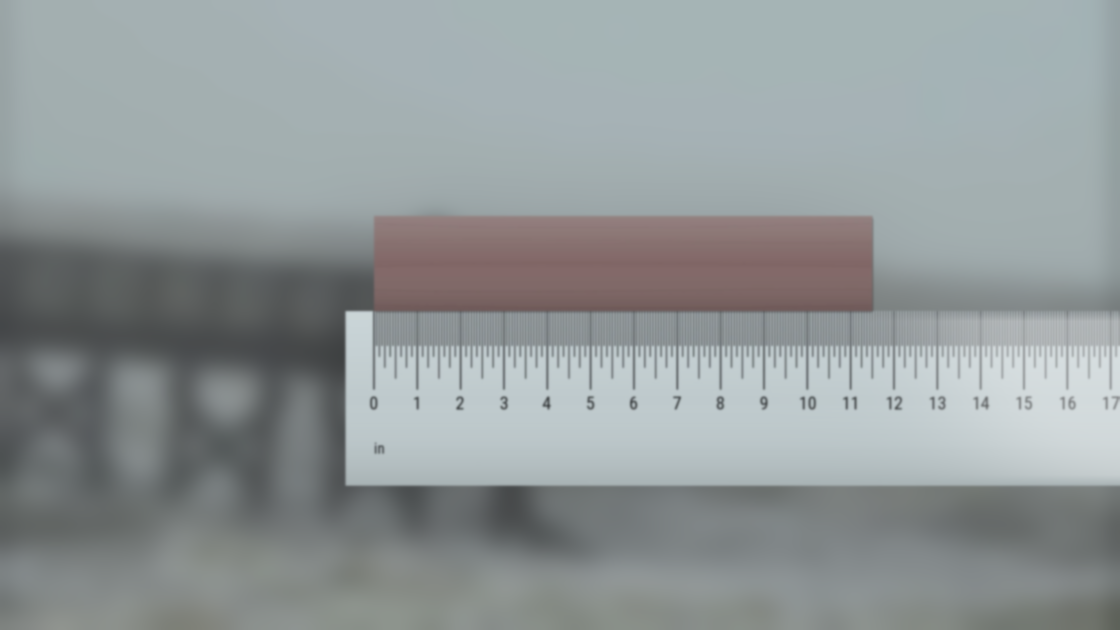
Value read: 11.5in
